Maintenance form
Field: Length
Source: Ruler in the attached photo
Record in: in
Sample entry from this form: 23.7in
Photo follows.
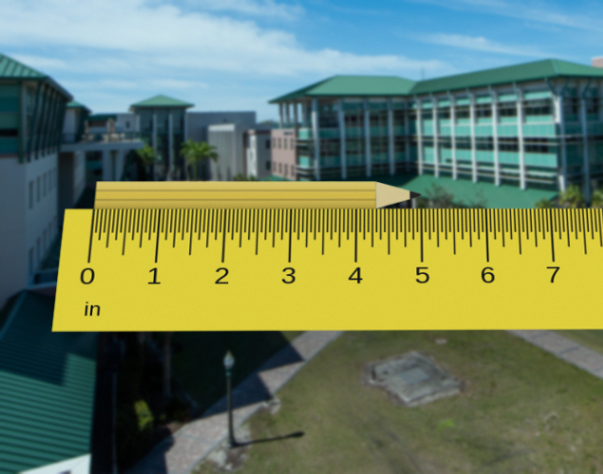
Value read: 5in
